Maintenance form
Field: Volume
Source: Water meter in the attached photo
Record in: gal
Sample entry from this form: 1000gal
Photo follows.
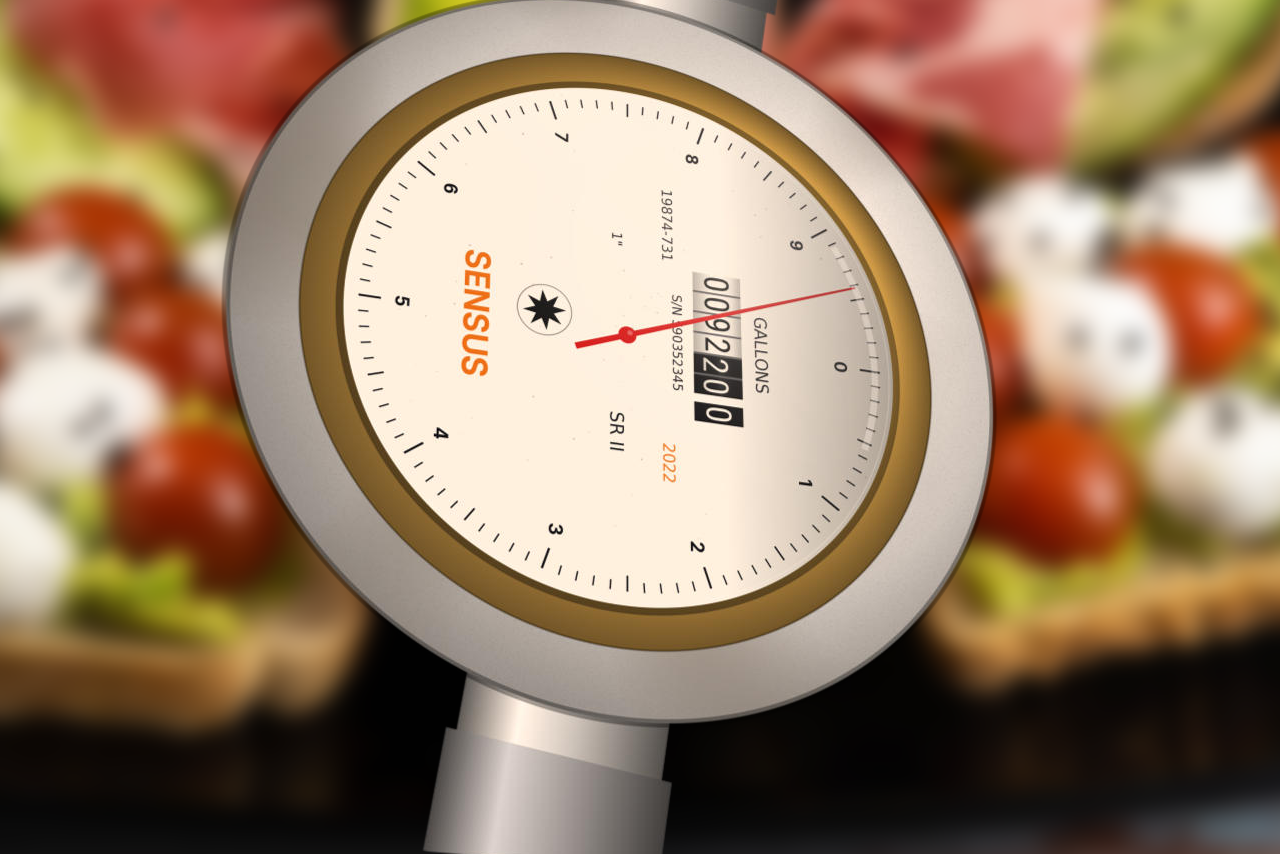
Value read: 92199.4gal
